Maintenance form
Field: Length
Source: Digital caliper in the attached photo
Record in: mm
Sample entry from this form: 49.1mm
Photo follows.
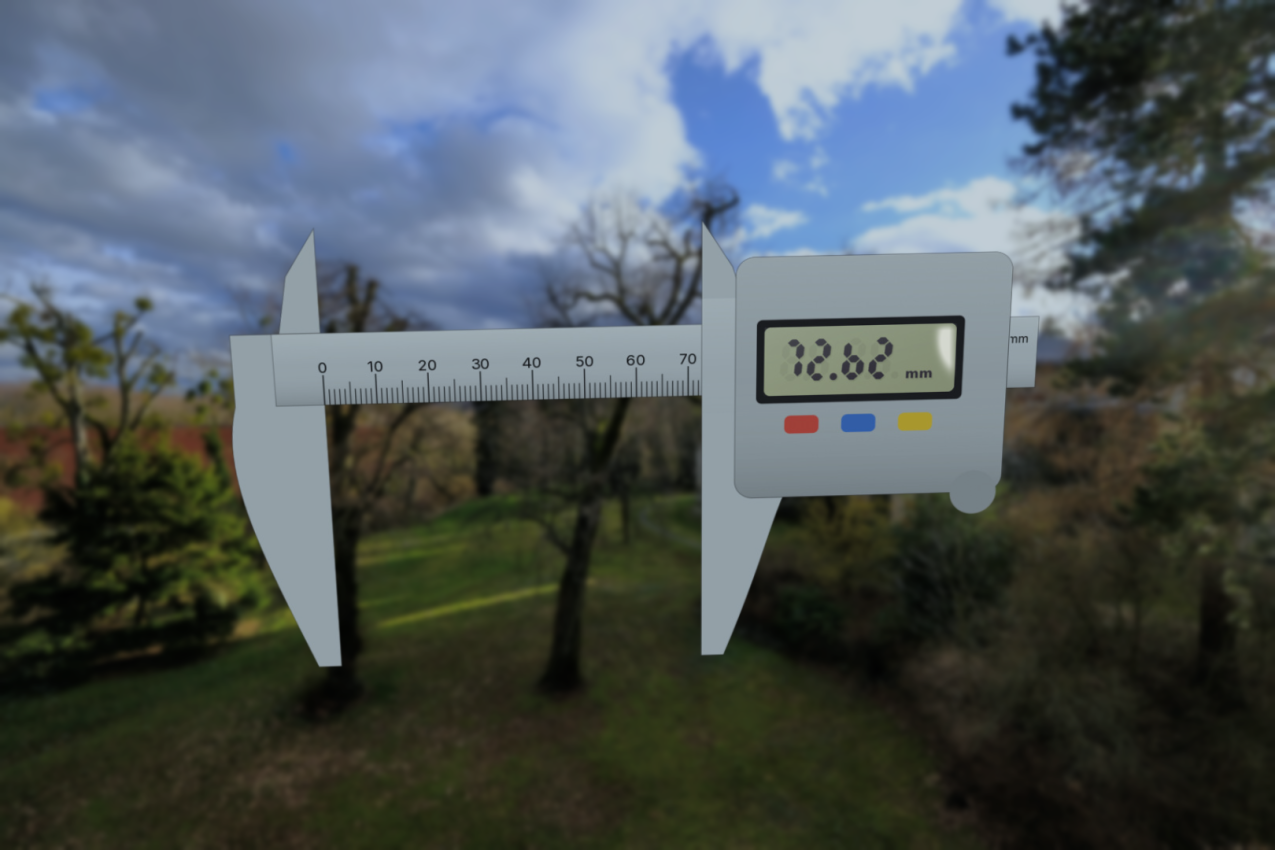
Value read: 72.62mm
